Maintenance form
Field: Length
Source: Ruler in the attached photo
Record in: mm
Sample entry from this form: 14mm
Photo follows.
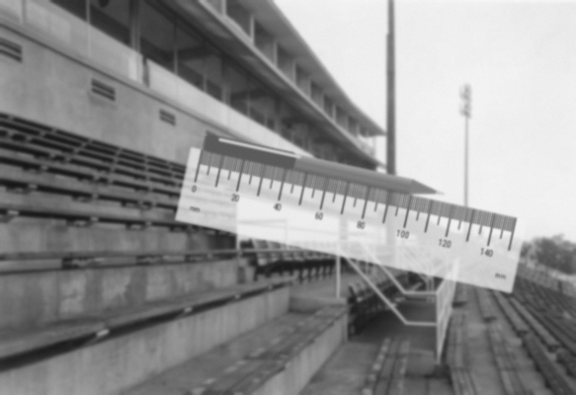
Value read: 115mm
